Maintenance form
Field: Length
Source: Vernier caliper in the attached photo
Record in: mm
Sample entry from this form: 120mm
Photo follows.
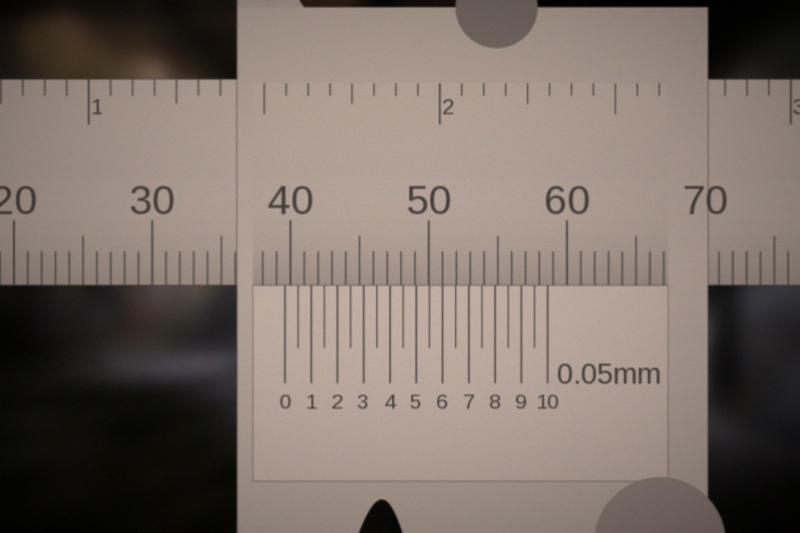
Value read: 39.6mm
